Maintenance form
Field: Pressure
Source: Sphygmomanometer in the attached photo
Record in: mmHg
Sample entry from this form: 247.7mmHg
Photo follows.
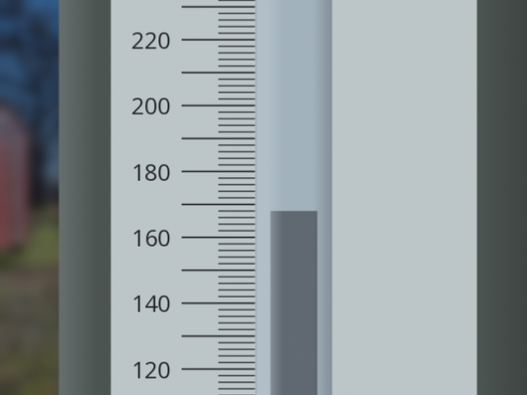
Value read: 168mmHg
